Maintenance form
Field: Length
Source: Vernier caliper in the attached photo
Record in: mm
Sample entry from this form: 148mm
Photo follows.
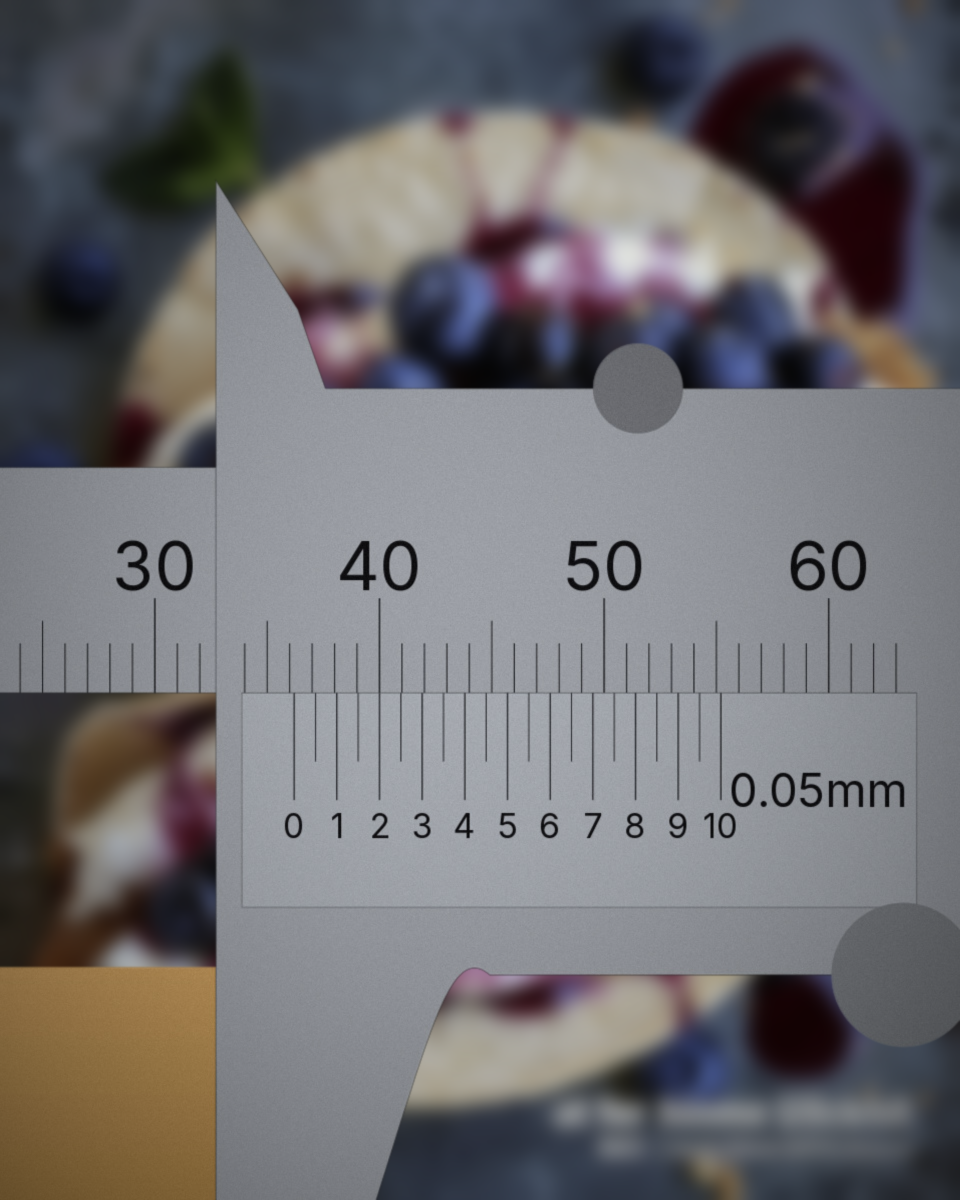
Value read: 36.2mm
